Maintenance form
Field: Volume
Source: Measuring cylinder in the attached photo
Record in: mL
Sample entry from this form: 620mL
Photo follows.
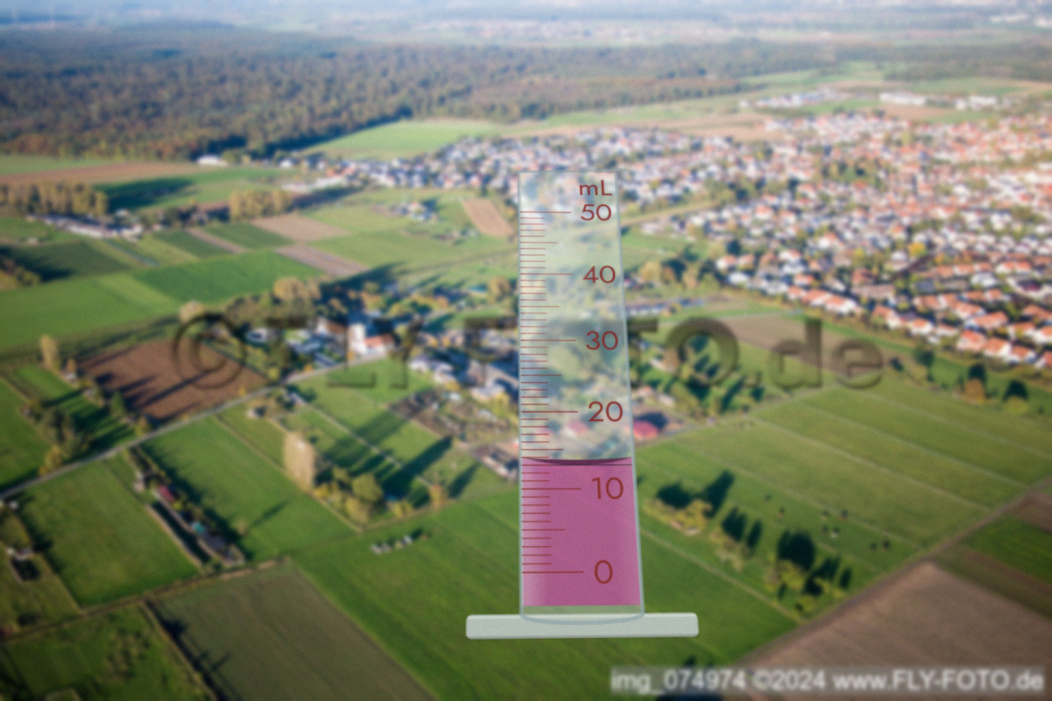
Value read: 13mL
